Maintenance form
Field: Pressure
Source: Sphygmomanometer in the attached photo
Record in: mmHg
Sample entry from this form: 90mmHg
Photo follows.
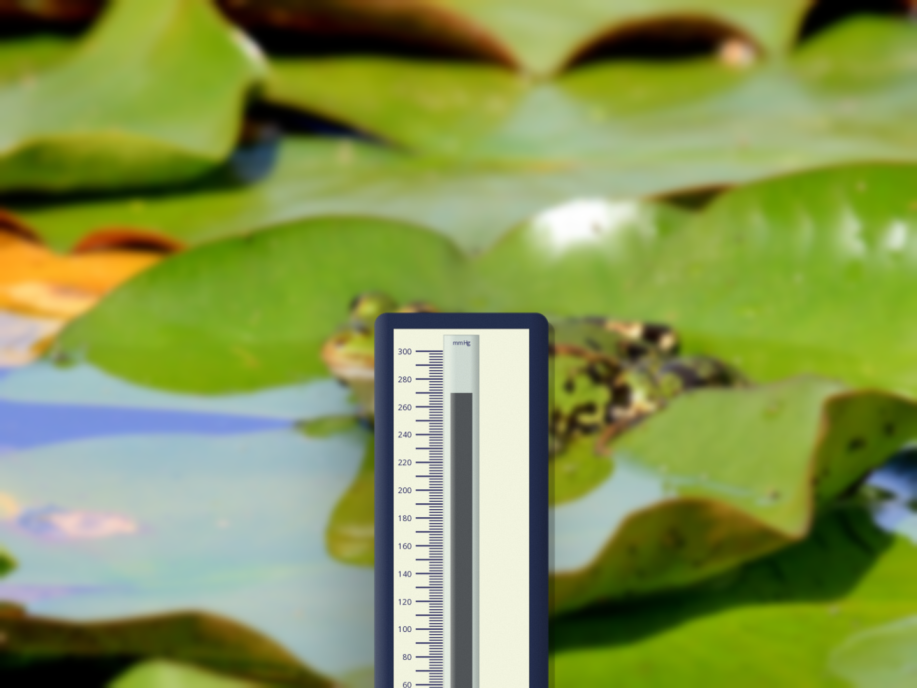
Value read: 270mmHg
